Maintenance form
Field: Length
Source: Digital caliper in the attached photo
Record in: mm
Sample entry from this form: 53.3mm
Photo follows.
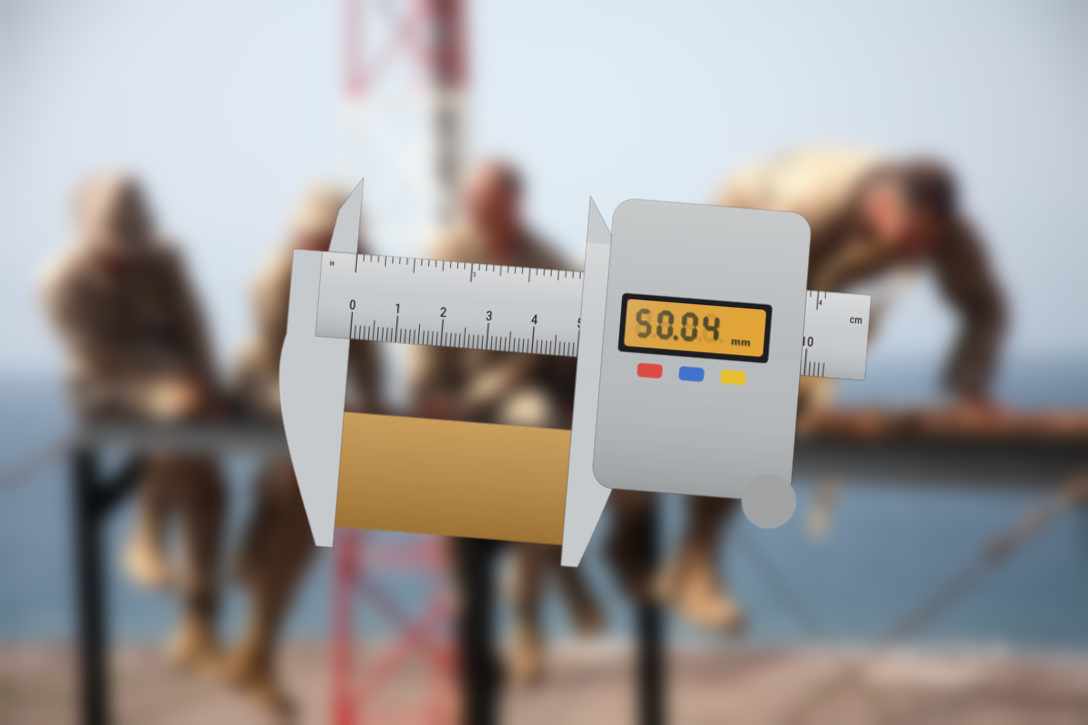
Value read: 50.04mm
